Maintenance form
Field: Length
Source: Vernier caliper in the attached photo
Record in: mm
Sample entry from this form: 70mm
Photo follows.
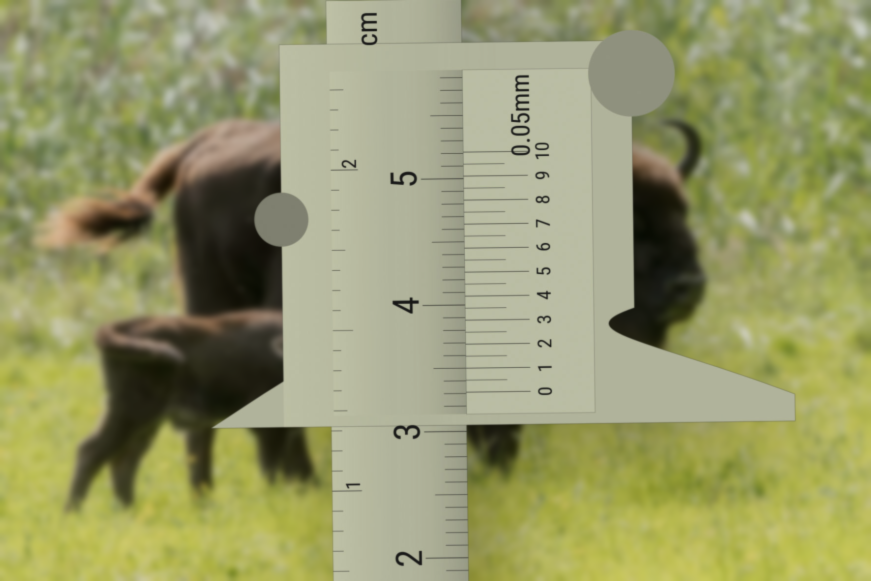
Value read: 33.1mm
